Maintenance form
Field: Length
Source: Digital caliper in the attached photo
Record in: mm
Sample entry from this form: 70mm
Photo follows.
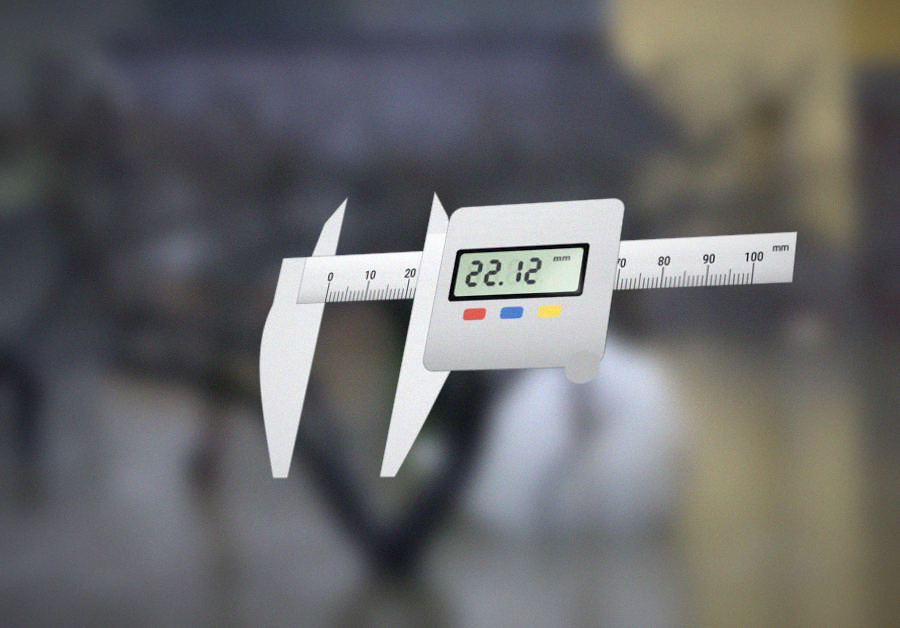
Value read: 22.12mm
